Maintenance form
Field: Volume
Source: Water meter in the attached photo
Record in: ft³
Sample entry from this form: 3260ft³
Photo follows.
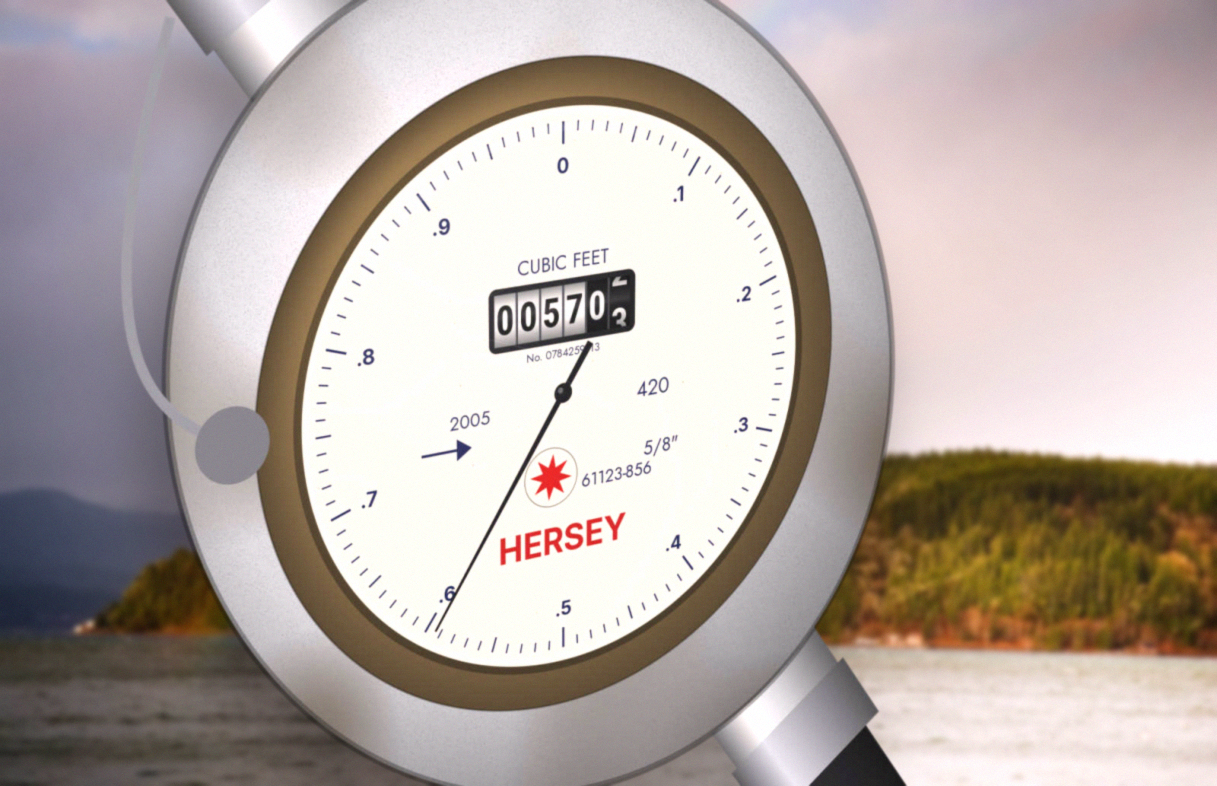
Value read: 5702.59ft³
